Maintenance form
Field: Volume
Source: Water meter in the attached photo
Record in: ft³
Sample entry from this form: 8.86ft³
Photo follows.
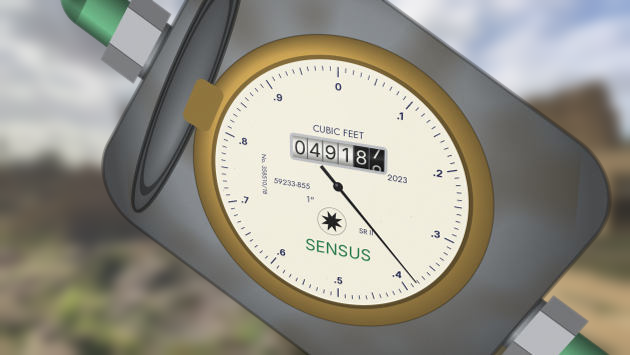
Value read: 49187.38ft³
